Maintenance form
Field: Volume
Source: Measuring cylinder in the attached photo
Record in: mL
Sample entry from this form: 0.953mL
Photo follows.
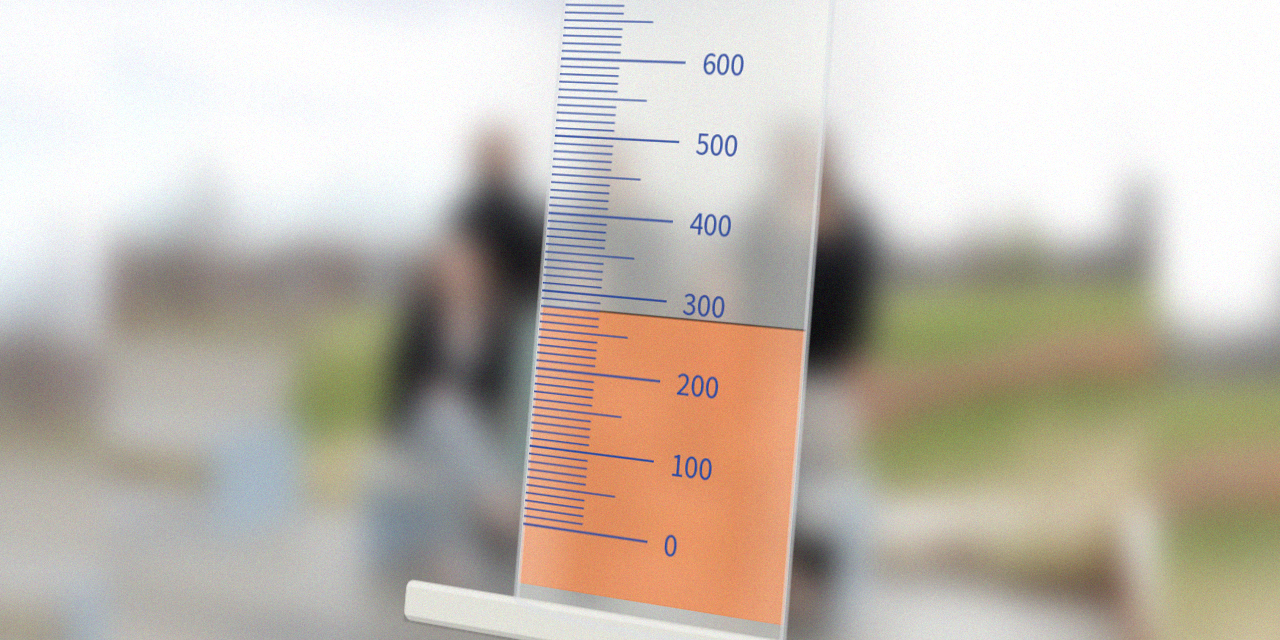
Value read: 280mL
